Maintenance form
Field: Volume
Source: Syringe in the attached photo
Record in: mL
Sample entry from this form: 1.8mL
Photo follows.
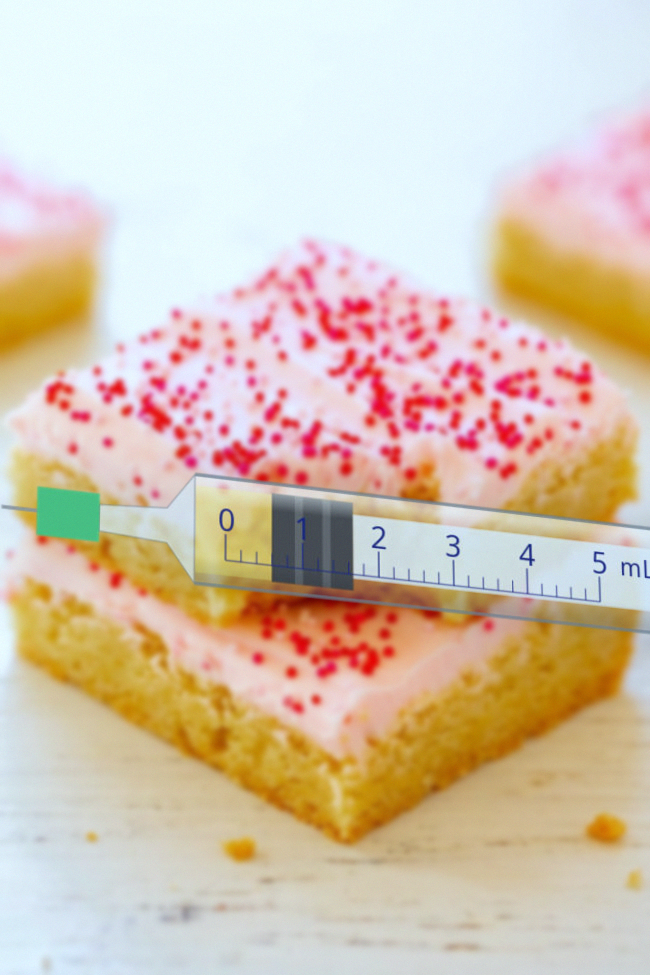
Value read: 0.6mL
